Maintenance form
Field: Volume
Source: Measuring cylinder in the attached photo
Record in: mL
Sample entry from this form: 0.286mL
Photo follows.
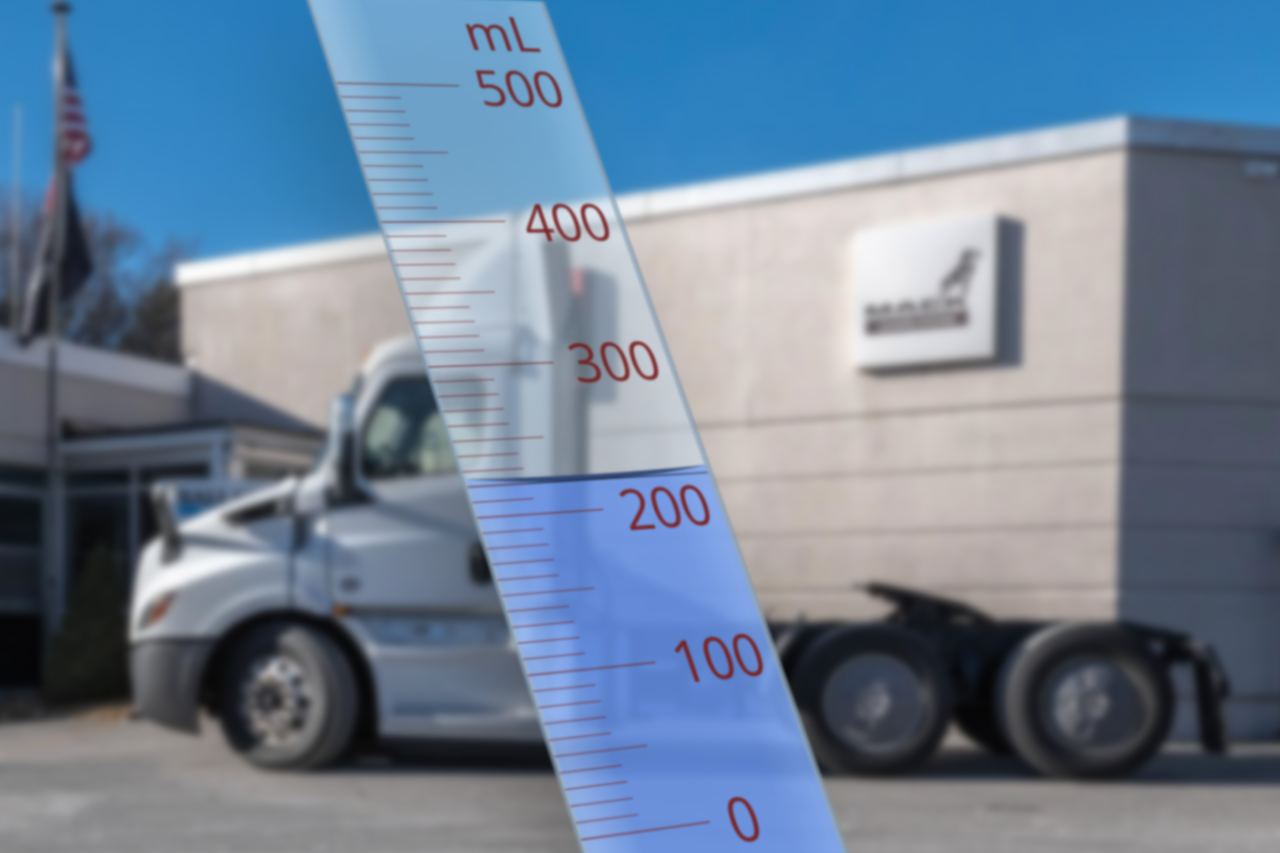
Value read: 220mL
